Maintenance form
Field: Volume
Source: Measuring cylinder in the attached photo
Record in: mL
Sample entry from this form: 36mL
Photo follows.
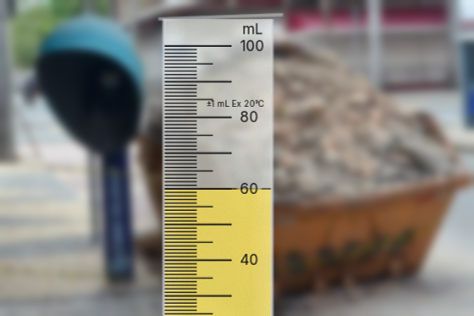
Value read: 60mL
